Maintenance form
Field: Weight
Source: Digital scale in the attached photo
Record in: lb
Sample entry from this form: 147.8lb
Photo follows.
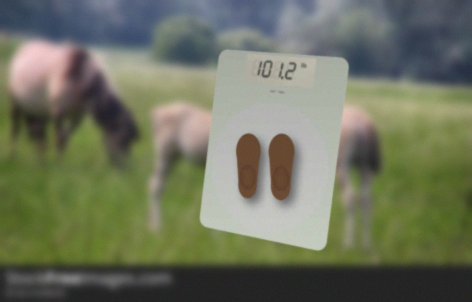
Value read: 101.2lb
